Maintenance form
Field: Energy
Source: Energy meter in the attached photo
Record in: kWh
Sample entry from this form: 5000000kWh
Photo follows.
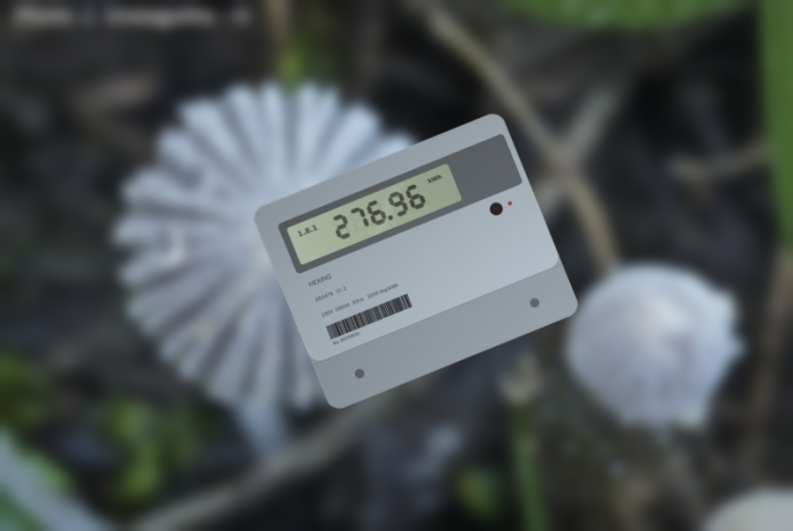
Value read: 276.96kWh
